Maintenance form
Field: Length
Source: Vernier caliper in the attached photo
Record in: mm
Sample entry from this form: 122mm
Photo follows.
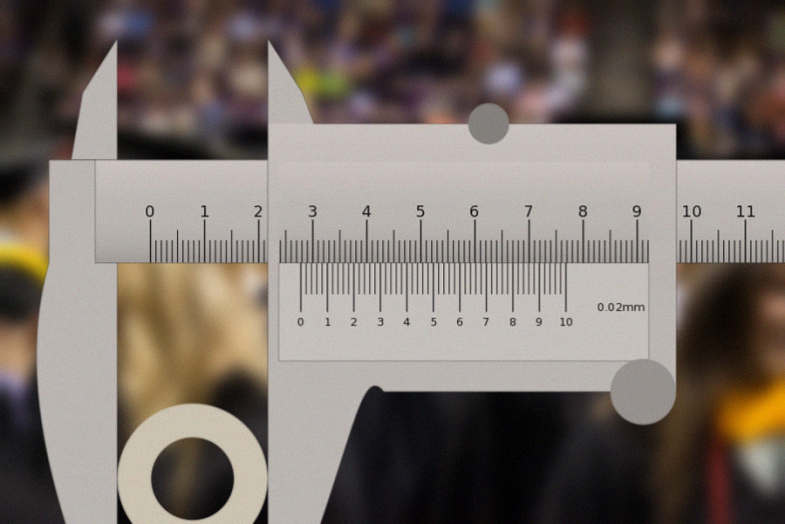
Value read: 27.8mm
